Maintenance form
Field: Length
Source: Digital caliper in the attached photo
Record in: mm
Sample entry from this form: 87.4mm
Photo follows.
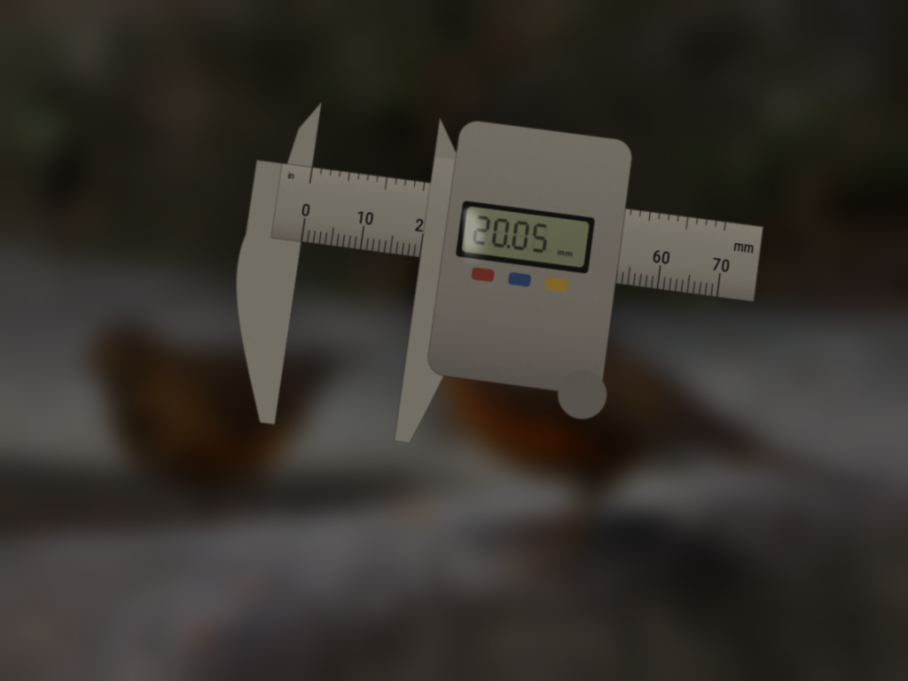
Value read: 20.05mm
